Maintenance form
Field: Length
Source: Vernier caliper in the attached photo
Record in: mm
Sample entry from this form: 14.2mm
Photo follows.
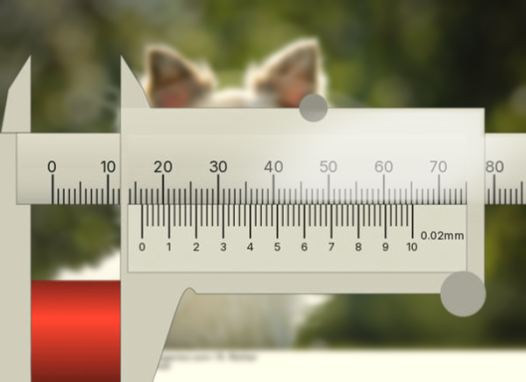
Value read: 16.2mm
